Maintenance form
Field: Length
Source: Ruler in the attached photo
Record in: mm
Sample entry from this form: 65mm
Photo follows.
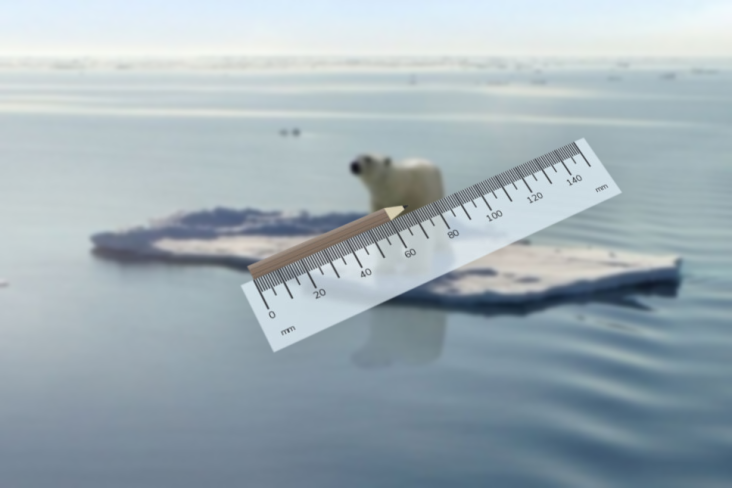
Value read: 70mm
